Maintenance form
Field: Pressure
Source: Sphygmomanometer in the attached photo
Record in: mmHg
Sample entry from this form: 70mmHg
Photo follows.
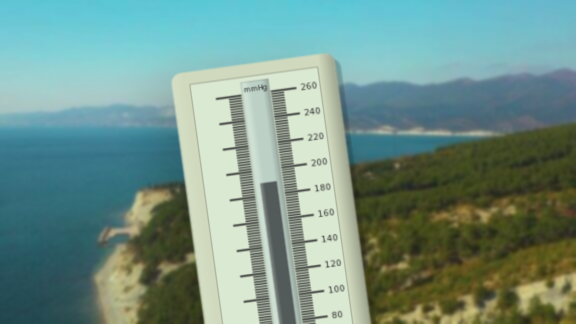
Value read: 190mmHg
